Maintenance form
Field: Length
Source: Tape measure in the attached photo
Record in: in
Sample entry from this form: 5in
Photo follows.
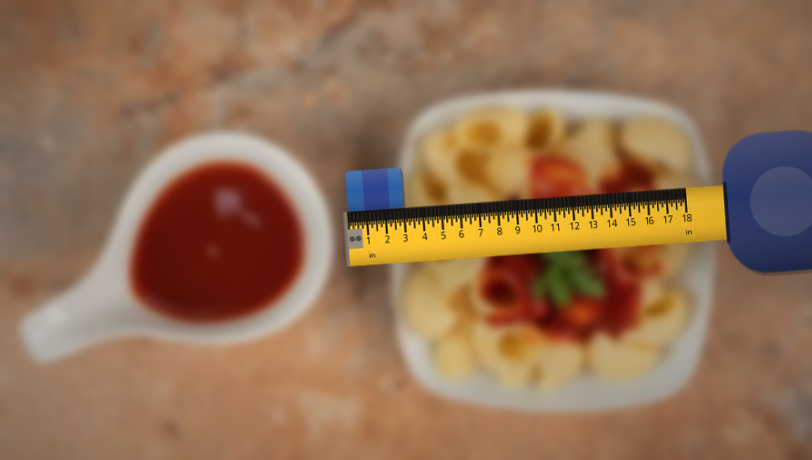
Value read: 3in
